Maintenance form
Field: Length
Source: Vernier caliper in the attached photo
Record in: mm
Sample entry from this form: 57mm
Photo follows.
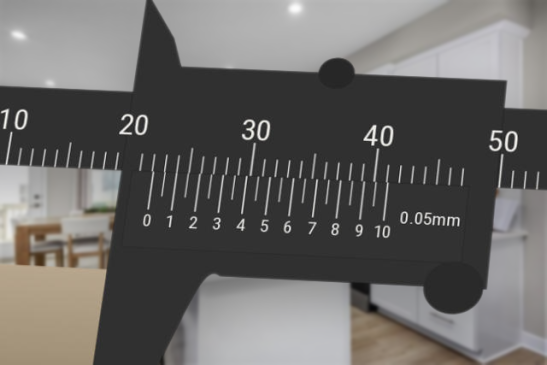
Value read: 22.1mm
